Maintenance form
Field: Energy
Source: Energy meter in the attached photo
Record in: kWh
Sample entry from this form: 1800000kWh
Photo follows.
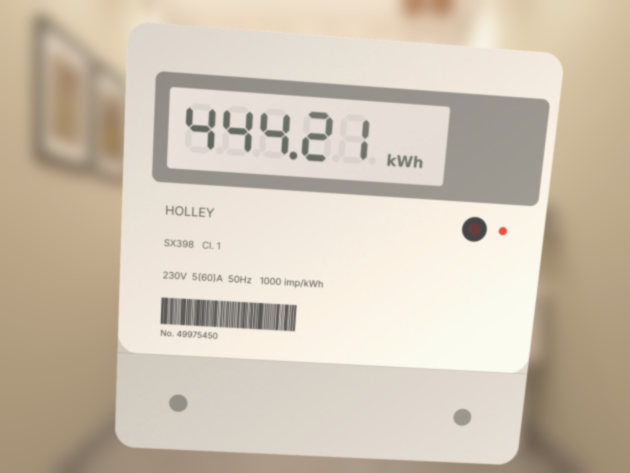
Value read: 444.21kWh
